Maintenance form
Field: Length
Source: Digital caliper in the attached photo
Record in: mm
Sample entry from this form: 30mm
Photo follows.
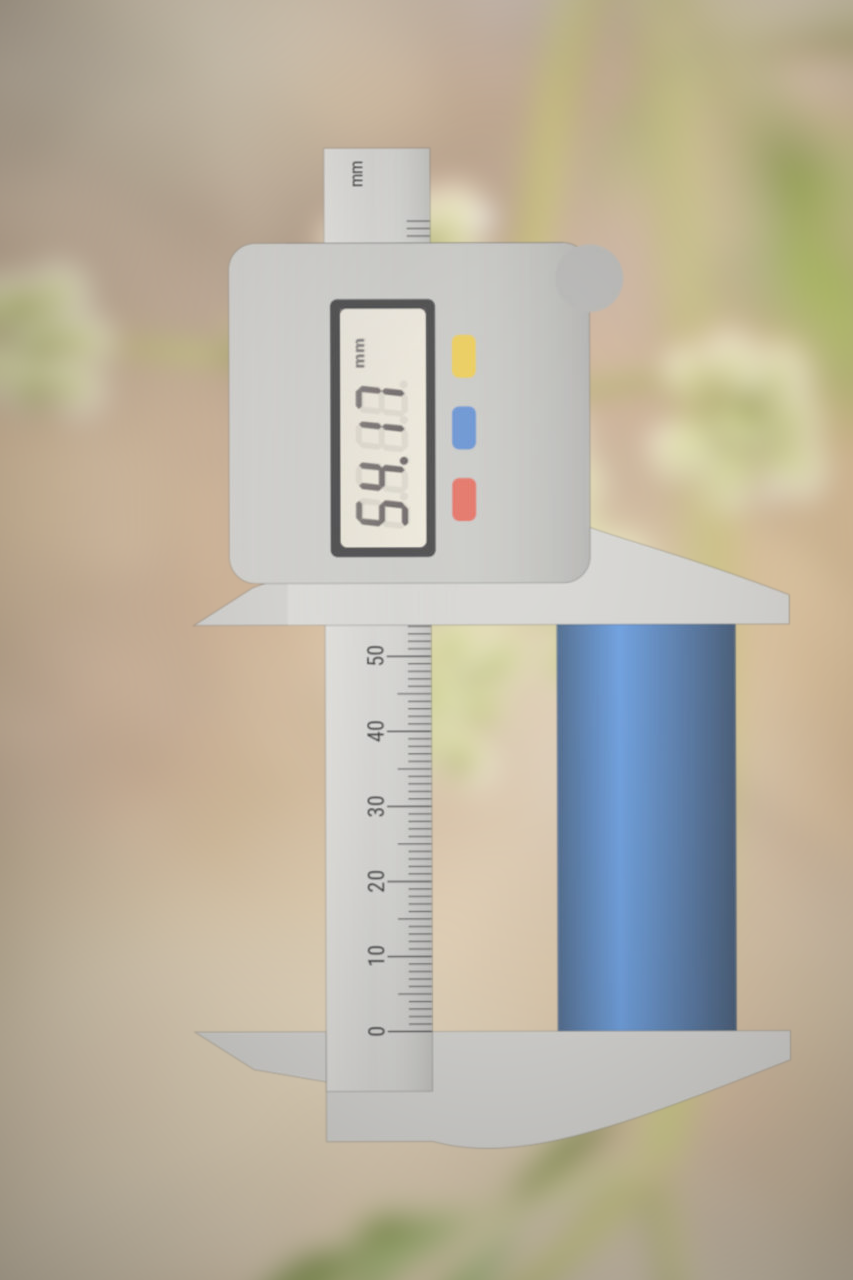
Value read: 54.17mm
